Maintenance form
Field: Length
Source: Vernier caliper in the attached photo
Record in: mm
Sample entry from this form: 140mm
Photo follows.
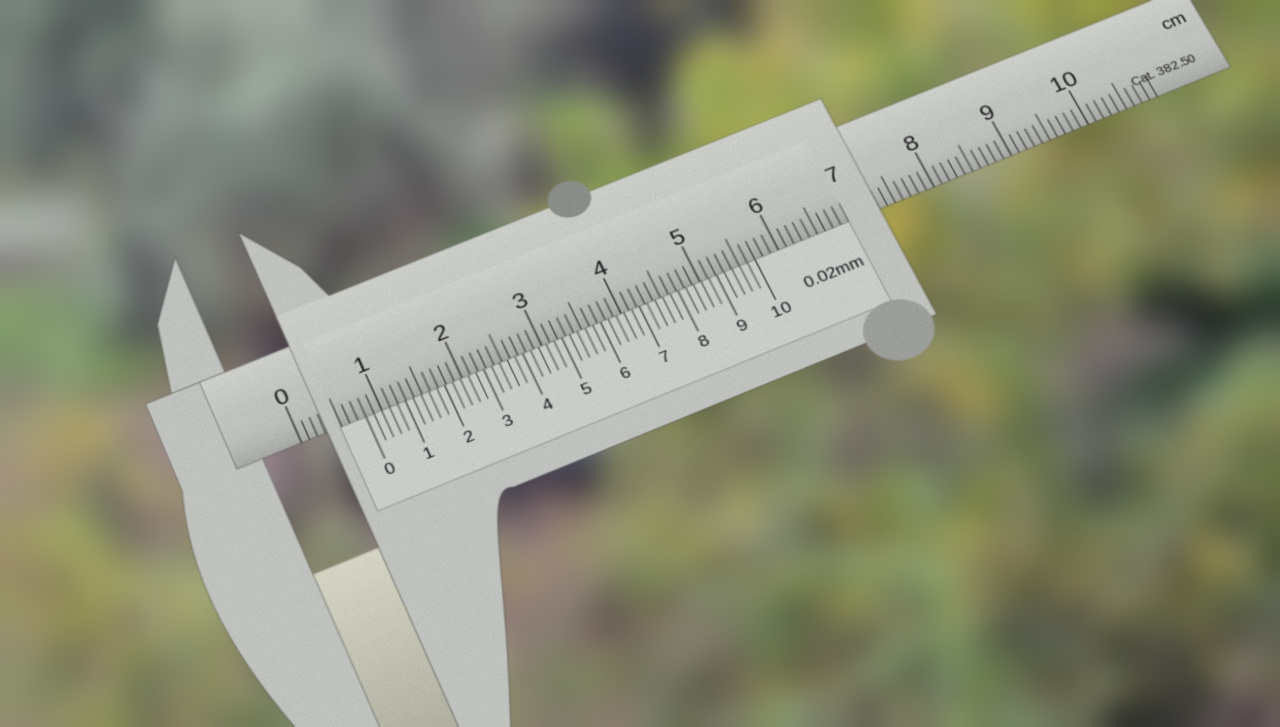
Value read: 8.0mm
